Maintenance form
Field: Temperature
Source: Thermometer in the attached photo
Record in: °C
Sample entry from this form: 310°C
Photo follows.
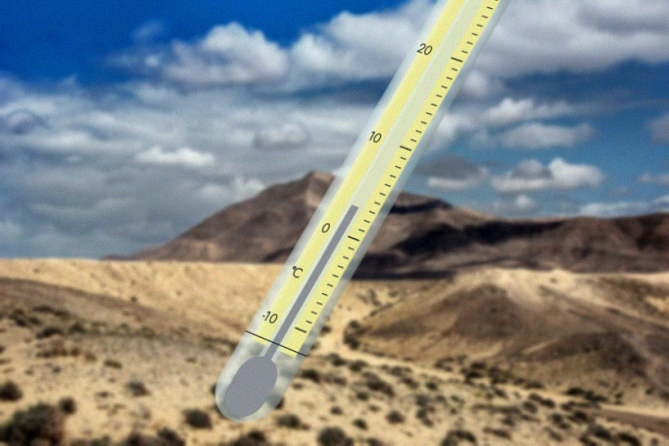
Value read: 3°C
